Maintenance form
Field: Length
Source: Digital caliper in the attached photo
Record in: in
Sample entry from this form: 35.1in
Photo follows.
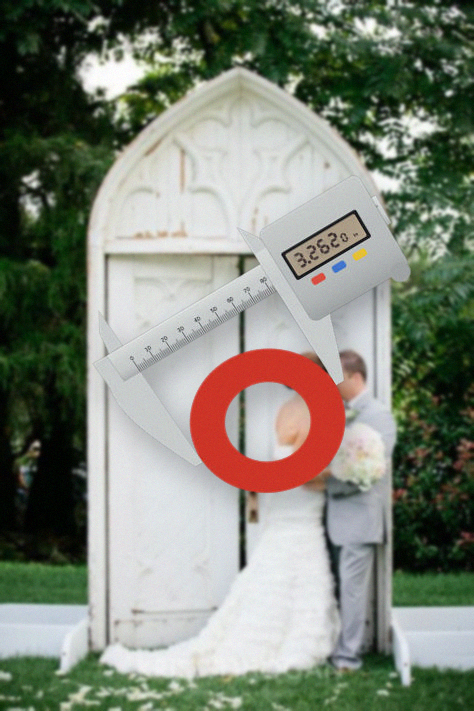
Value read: 3.2620in
